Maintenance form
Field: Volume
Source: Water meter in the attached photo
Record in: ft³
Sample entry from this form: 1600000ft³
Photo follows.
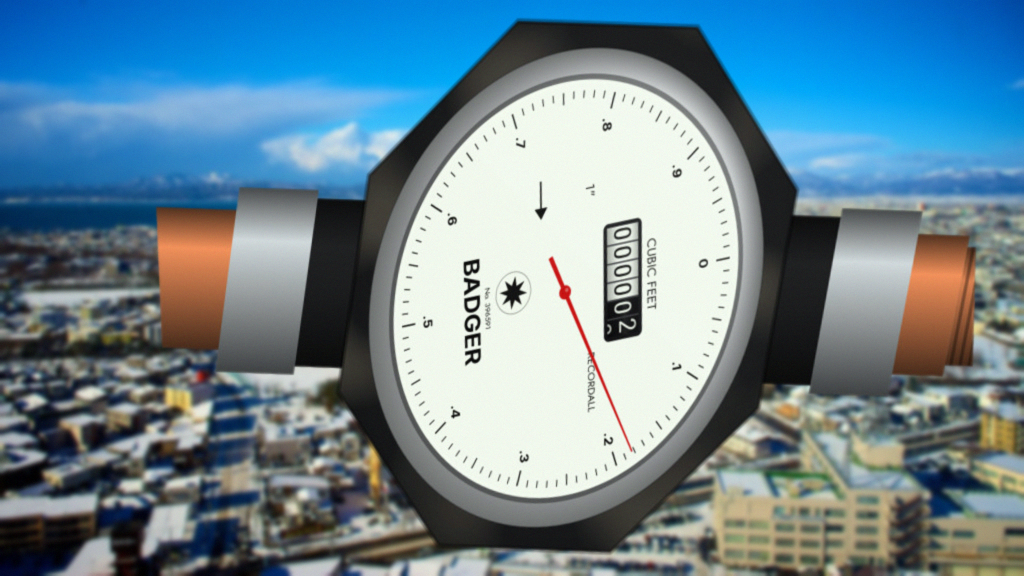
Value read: 2.18ft³
